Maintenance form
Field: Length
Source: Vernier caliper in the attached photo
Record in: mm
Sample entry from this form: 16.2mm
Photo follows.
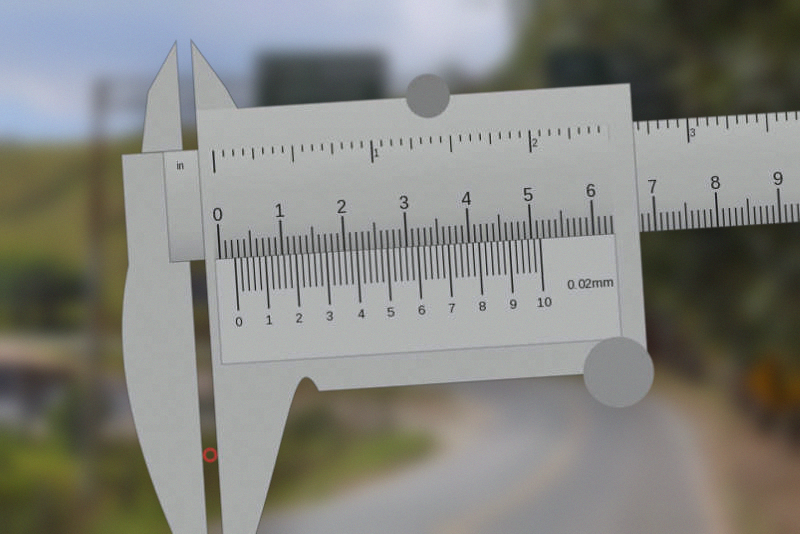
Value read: 2.4mm
